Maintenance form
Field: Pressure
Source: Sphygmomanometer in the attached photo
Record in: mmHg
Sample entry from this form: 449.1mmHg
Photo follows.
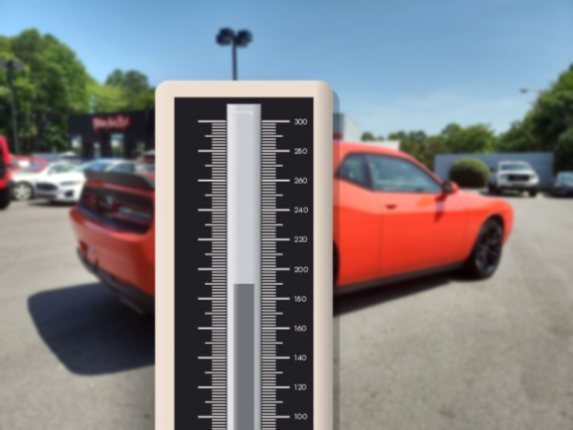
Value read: 190mmHg
